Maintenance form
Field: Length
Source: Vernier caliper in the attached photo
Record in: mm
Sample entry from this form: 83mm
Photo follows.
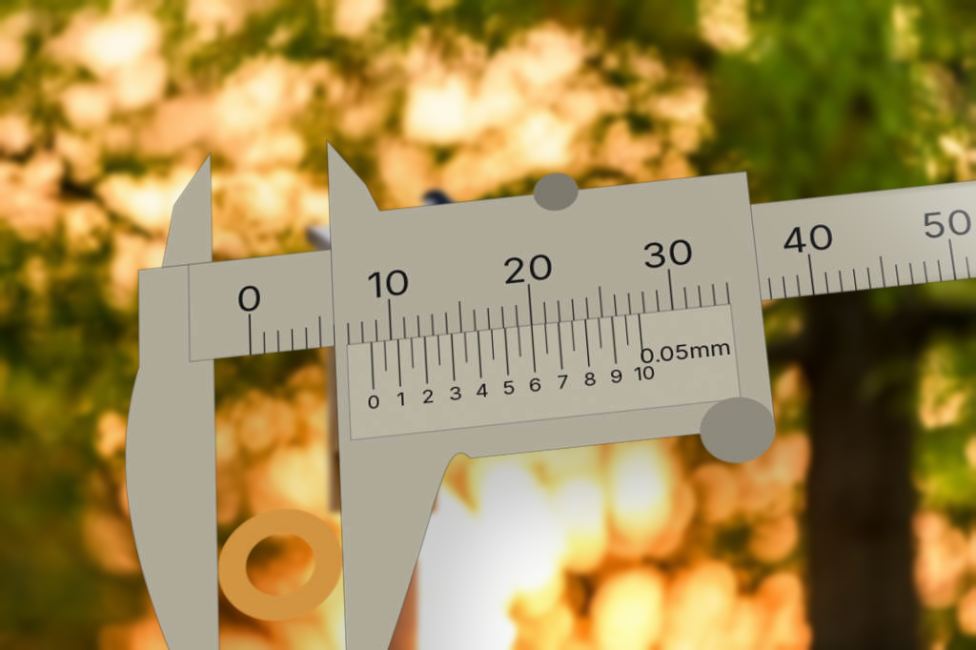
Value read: 8.6mm
